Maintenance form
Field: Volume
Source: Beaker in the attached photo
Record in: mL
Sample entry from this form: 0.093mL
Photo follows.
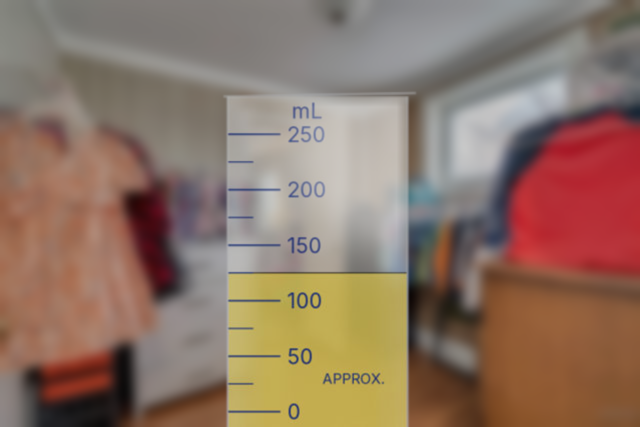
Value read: 125mL
